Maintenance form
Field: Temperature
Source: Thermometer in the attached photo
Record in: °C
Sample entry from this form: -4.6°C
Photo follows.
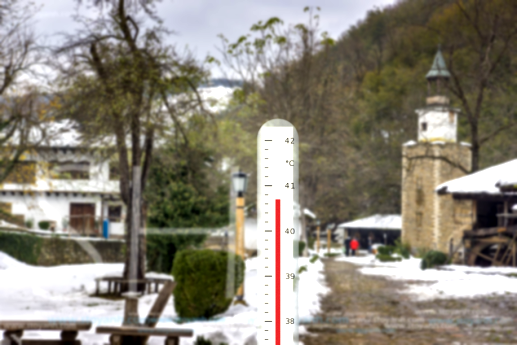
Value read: 40.7°C
